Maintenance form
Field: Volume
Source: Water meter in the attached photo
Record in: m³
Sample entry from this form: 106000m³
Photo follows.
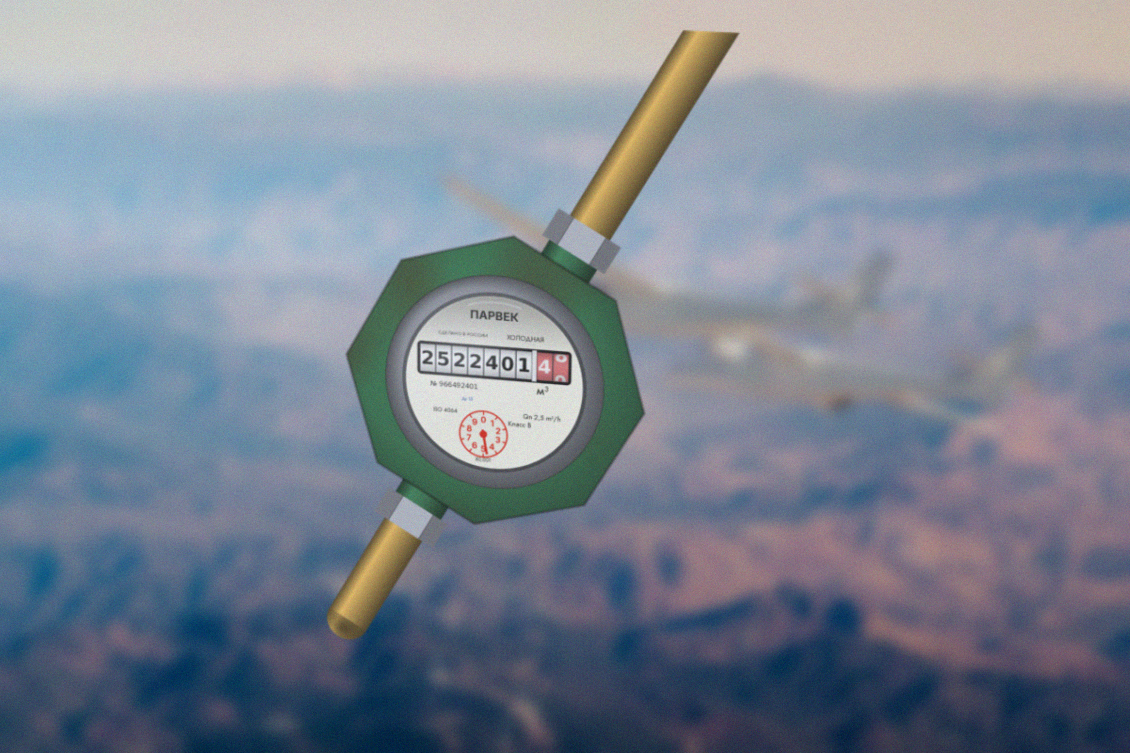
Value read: 2522401.484m³
